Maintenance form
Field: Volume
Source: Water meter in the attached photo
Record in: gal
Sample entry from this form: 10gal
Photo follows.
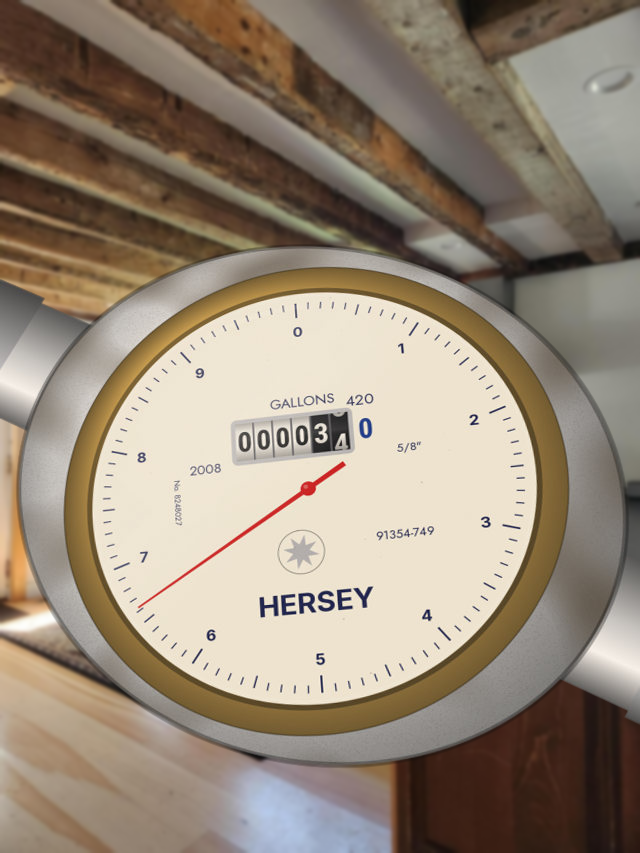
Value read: 336.6gal
